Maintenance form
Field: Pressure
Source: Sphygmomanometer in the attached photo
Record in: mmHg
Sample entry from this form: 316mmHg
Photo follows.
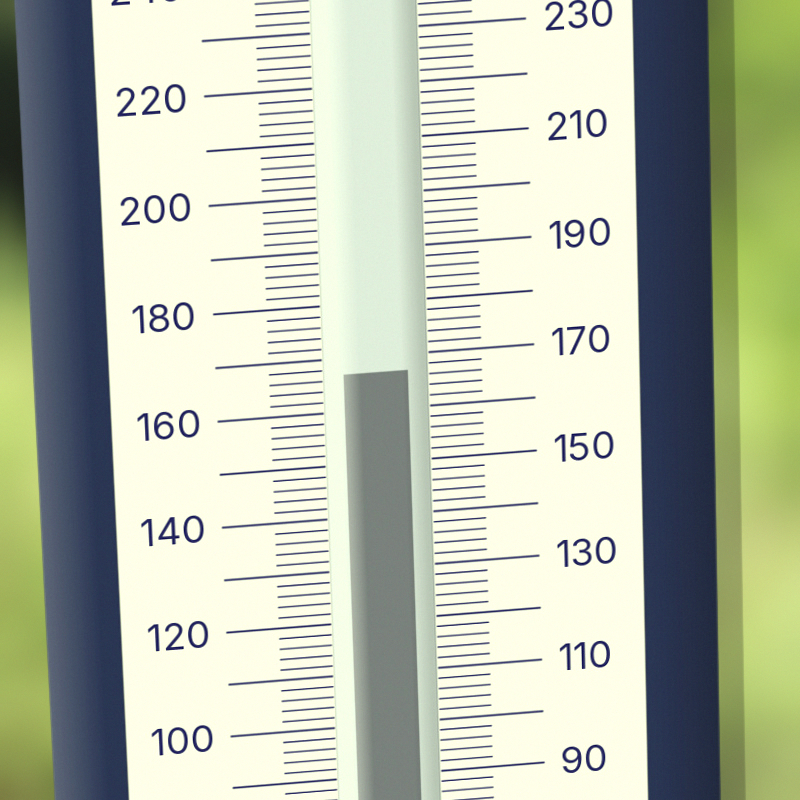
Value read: 167mmHg
